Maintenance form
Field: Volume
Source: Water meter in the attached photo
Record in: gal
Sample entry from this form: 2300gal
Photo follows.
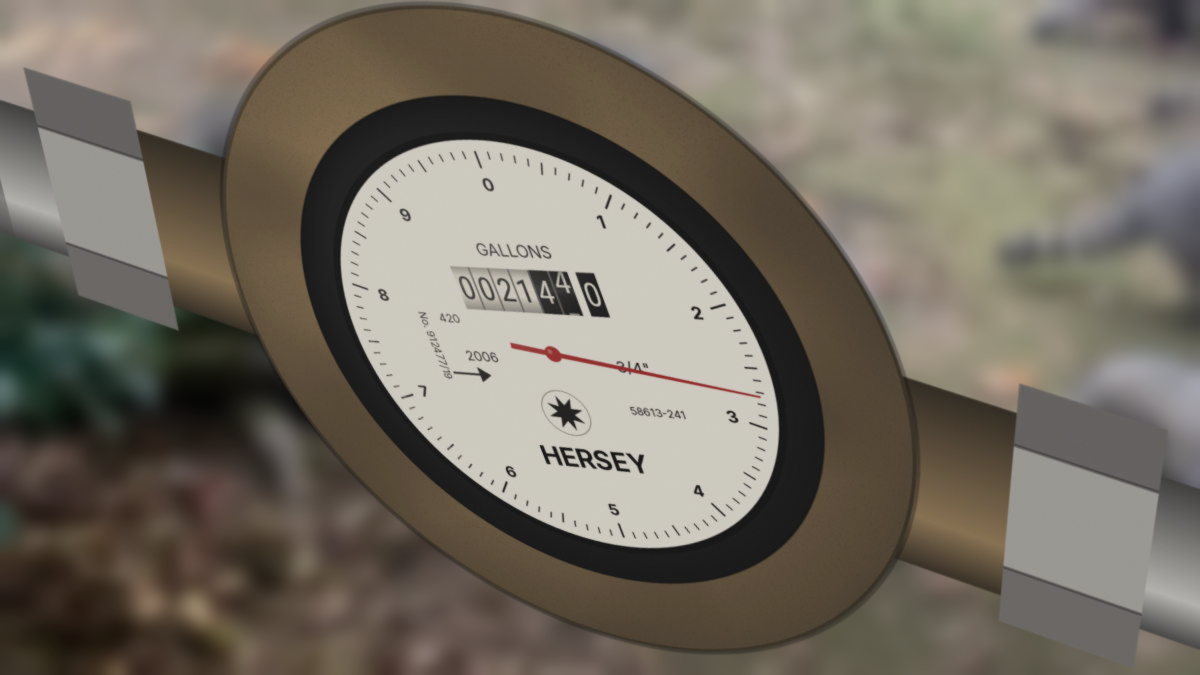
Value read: 21442.7gal
